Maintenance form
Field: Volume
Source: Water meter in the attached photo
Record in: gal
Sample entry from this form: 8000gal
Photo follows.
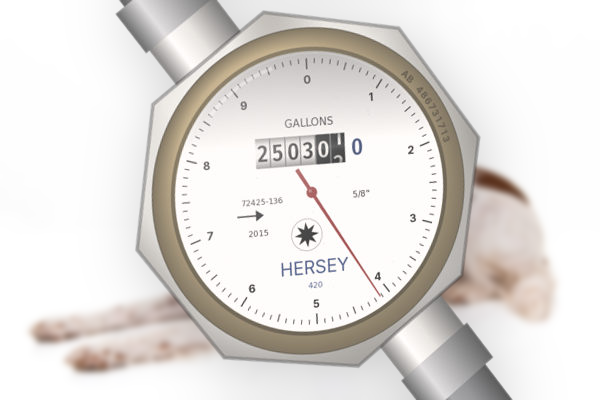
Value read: 2503014.1gal
